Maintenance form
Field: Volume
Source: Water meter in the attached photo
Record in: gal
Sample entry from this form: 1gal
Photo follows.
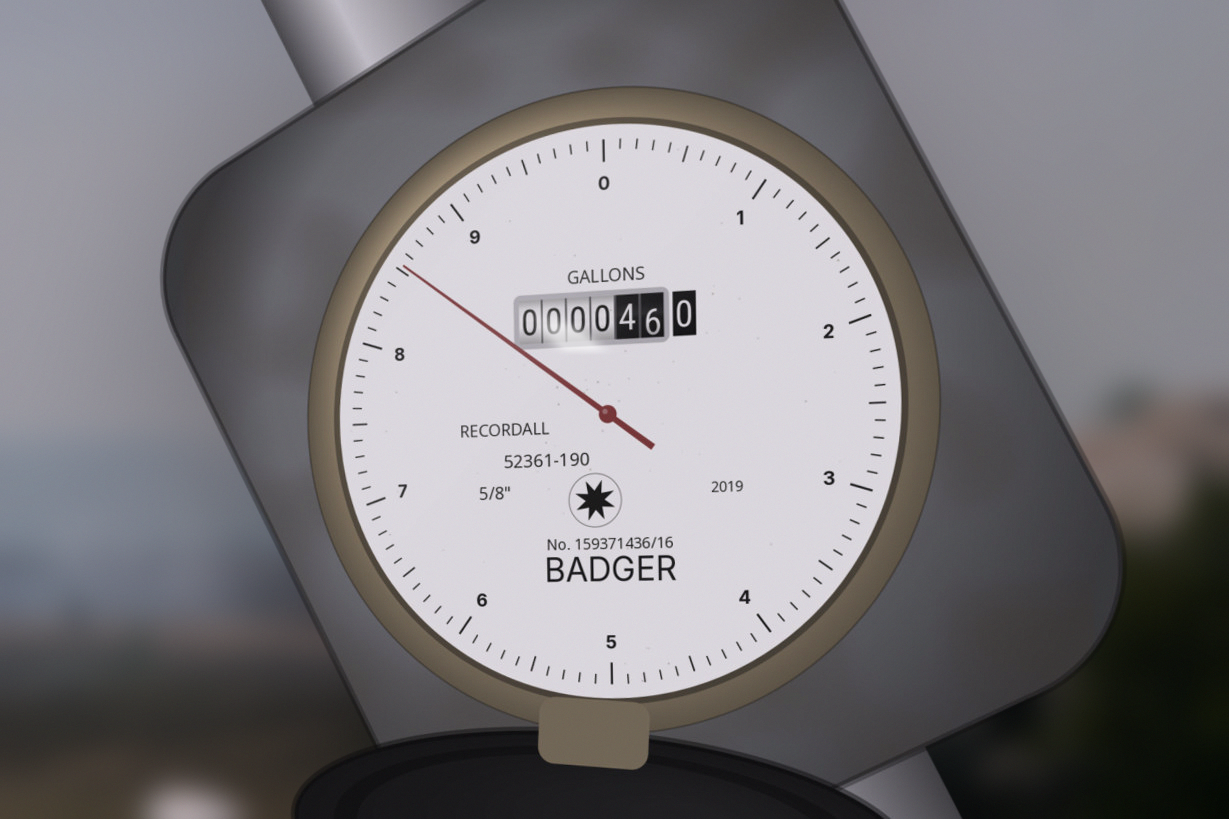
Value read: 458.5gal
